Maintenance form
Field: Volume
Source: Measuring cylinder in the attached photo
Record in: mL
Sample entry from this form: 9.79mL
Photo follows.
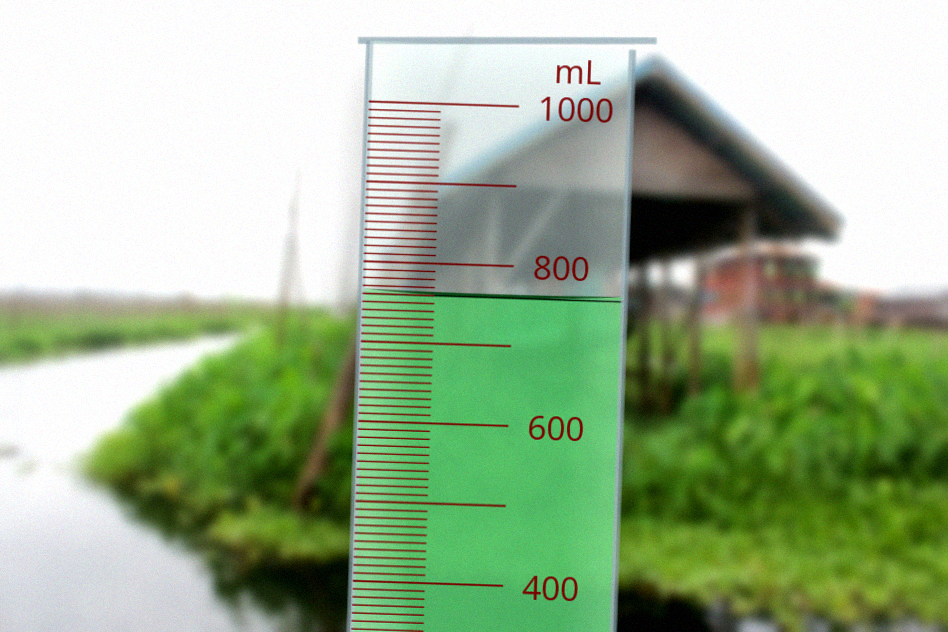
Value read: 760mL
